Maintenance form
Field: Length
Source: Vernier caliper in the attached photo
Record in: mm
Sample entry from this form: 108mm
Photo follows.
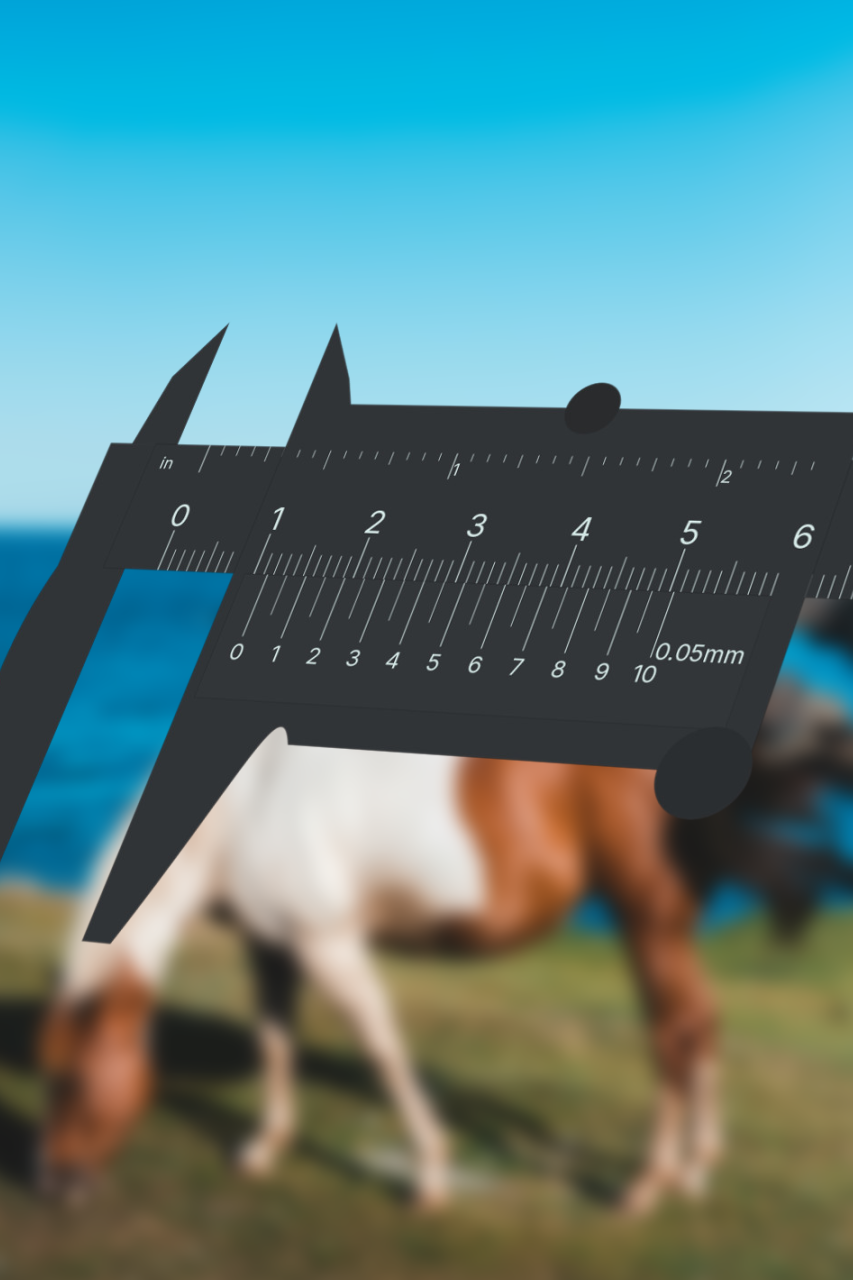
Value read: 11.4mm
